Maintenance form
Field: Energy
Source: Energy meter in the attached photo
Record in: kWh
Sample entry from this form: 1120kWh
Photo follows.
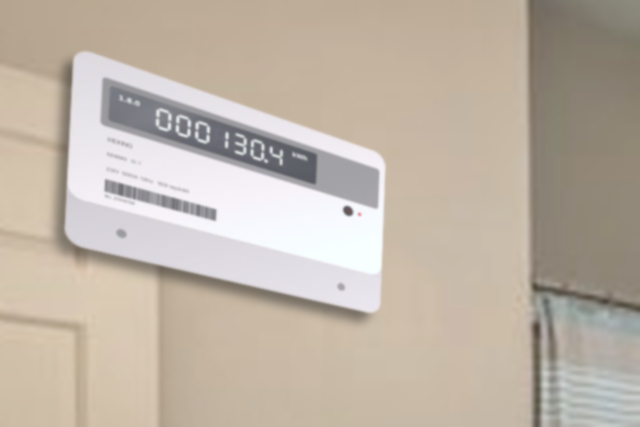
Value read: 130.4kWh
